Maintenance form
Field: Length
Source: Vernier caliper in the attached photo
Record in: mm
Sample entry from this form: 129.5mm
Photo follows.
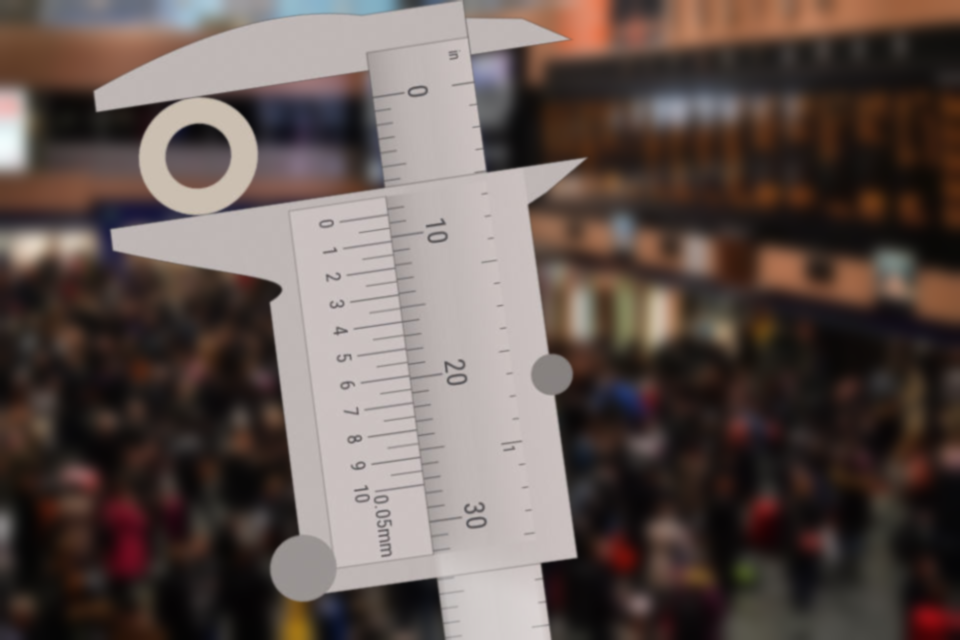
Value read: 8.4mm
